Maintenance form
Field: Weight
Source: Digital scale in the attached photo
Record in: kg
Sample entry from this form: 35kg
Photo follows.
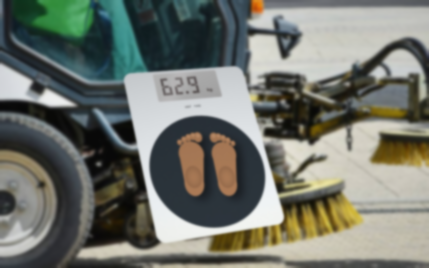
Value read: 62.9kg
